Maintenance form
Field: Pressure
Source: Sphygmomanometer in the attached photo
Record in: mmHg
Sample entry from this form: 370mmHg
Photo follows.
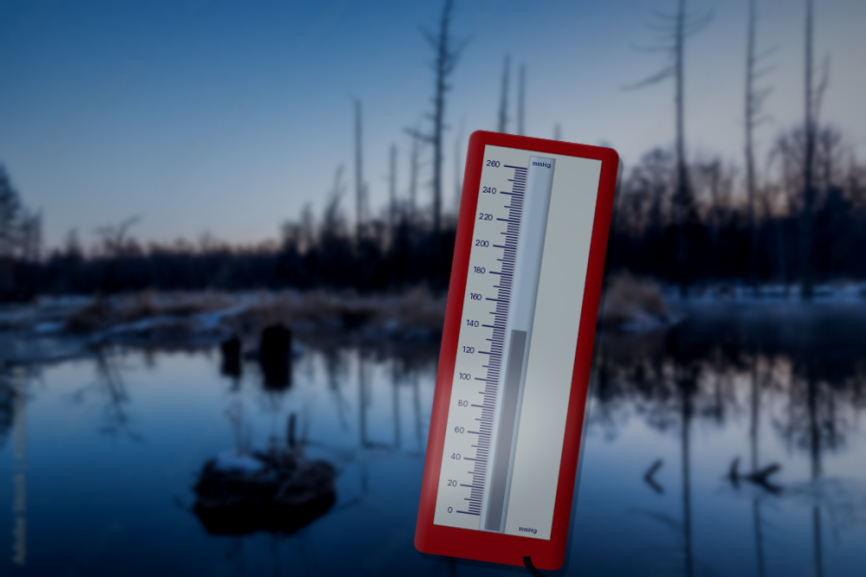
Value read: 140mmHg
